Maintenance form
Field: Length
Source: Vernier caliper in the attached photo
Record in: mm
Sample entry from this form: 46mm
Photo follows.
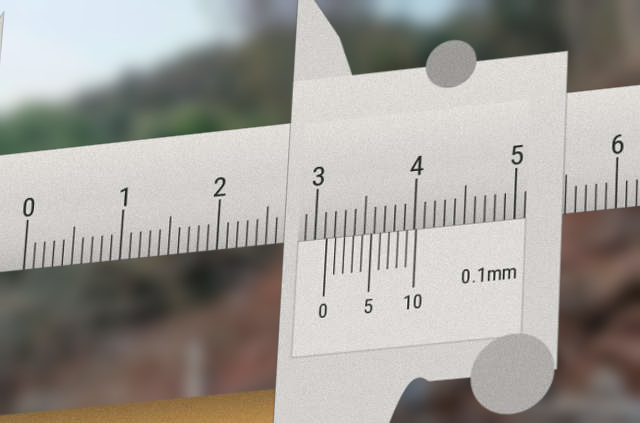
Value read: 31.2mm
